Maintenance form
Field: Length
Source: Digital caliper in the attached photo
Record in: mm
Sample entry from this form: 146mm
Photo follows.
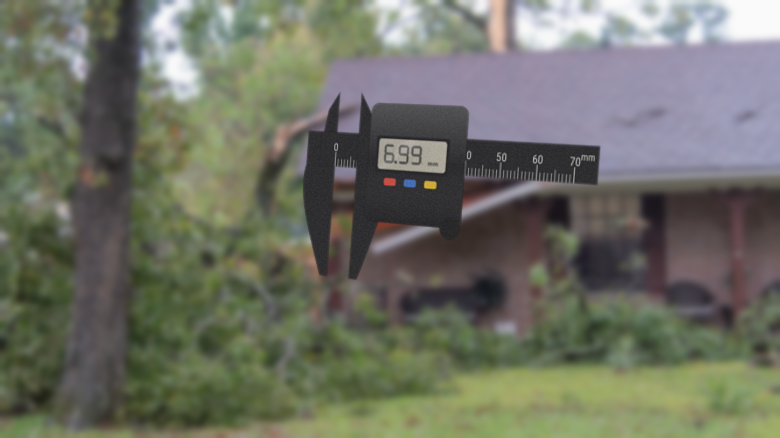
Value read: 6.99mm
